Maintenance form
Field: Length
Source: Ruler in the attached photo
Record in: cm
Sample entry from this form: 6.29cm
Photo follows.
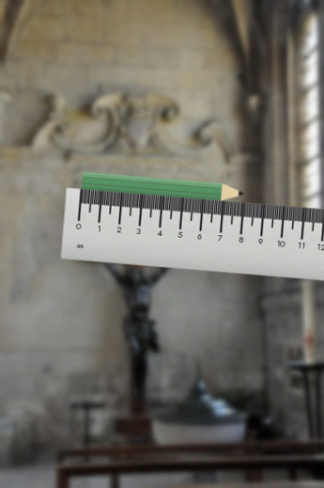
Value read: 8cm
